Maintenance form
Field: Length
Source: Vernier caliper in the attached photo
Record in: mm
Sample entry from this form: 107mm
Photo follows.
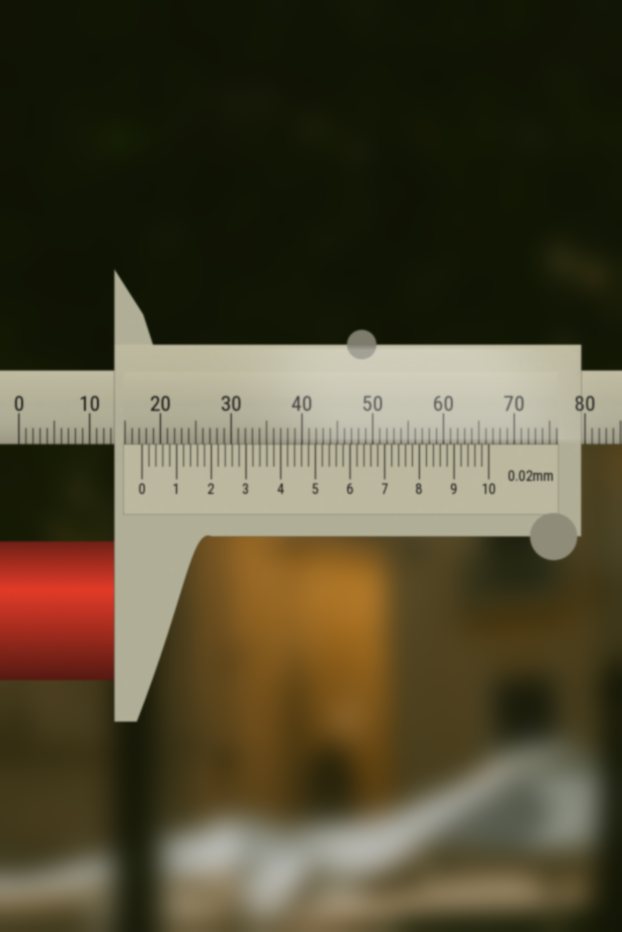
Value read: 17.4mm
